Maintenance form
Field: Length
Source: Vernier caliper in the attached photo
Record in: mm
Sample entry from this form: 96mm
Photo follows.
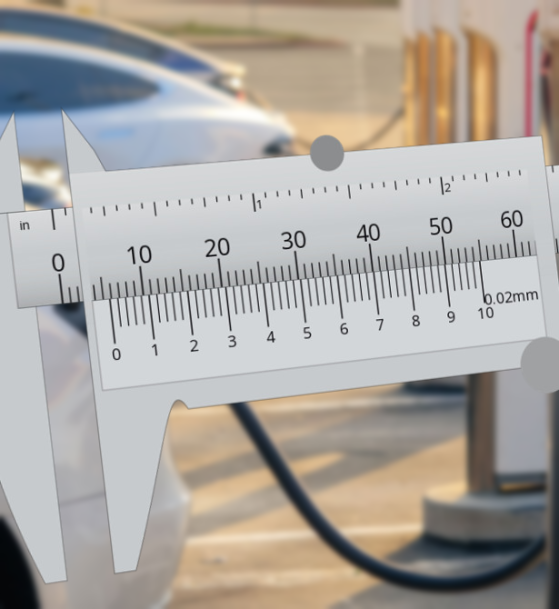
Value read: 5.8mm
